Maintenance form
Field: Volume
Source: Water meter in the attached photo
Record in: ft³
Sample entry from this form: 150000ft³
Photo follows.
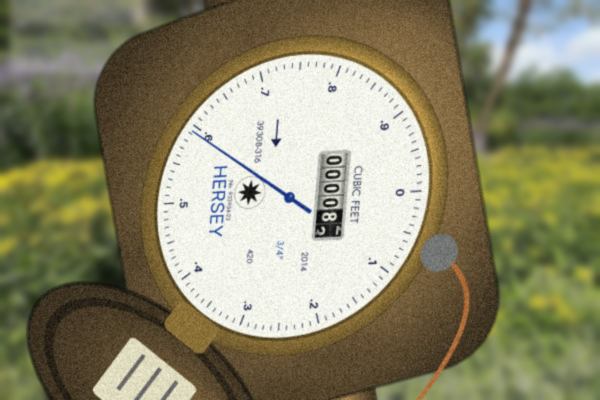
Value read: 82.59ft³
